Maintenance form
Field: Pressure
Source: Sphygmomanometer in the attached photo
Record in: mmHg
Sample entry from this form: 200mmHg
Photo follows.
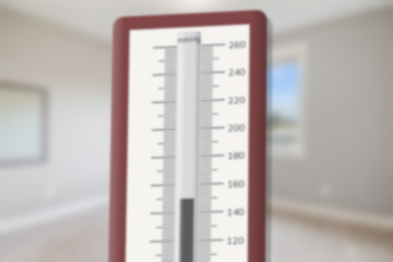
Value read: 150mmHg
